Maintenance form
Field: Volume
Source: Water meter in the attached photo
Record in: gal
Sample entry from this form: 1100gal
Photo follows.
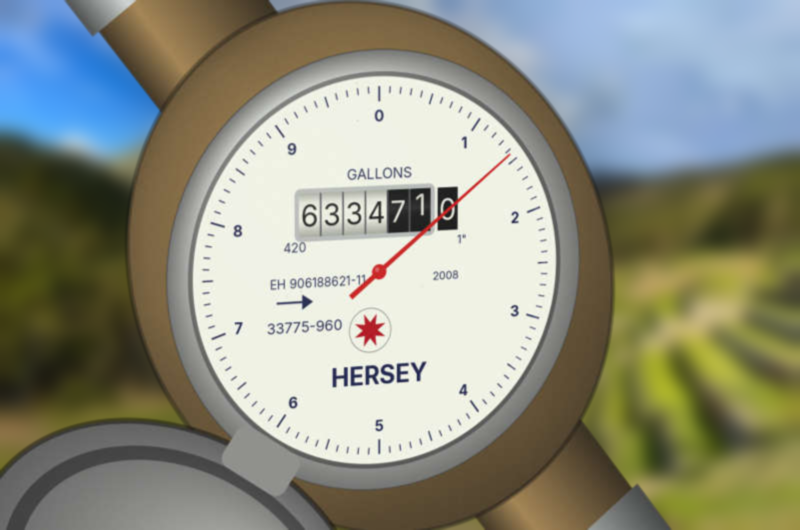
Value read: 6334711.4gal
